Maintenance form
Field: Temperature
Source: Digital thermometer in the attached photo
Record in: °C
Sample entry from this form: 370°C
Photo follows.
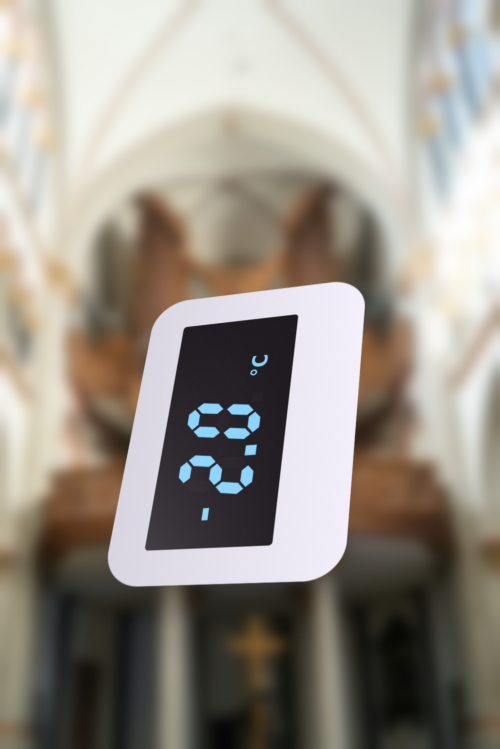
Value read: -2.0°C
